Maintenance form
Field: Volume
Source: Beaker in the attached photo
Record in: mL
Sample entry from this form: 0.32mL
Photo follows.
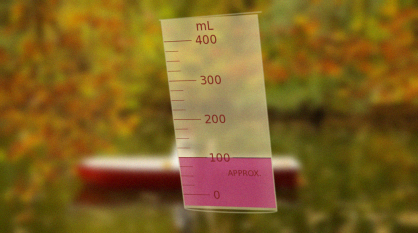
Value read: 100mL
